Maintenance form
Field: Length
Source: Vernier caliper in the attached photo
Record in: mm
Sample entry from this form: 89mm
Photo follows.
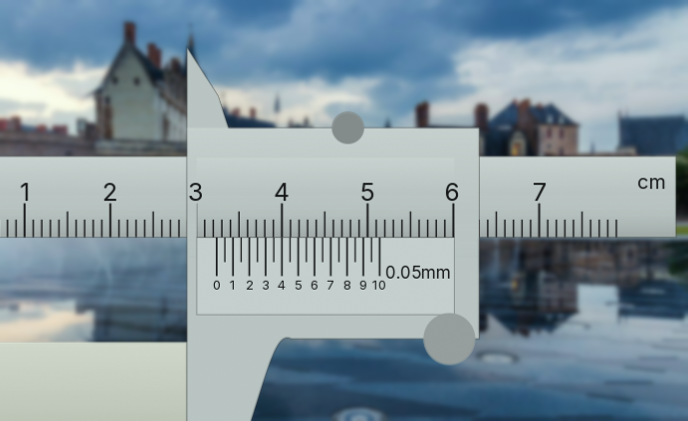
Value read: 32.4mm
